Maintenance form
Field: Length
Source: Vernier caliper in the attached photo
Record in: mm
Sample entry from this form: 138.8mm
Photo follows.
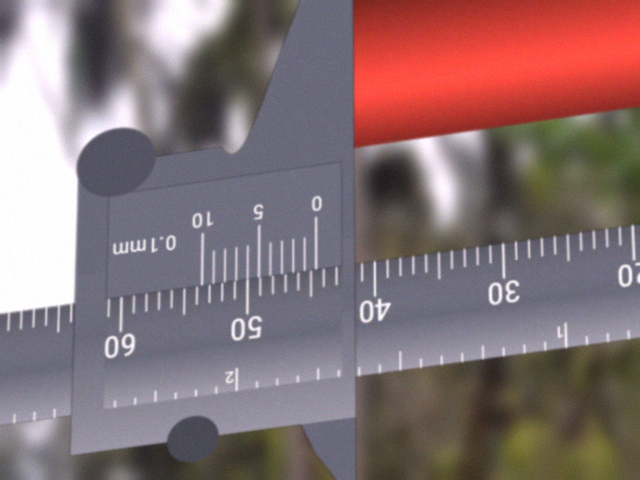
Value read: 44.6mm
